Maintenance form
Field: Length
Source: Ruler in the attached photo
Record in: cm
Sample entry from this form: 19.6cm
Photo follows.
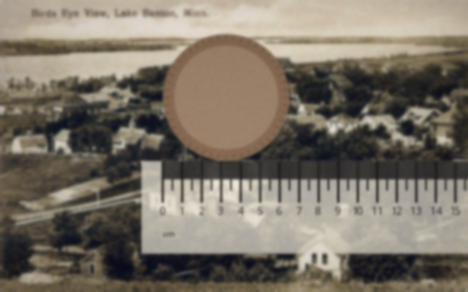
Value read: 6.5cm
